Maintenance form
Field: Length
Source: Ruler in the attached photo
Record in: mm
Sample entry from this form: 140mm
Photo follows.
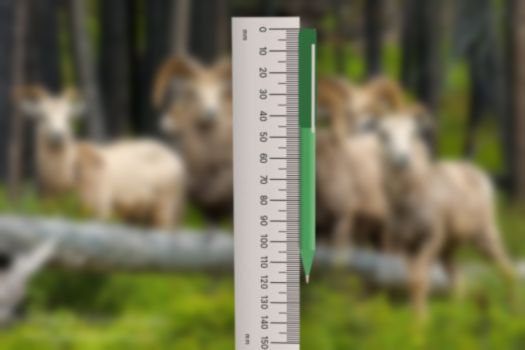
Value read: 120mm
